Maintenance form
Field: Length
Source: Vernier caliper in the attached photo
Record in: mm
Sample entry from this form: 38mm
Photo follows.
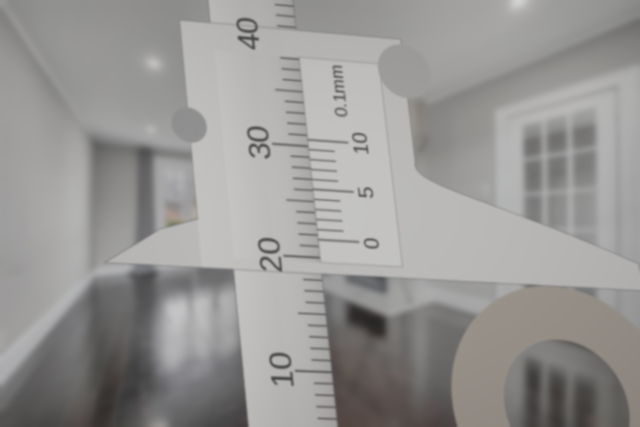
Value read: 21.6mm
